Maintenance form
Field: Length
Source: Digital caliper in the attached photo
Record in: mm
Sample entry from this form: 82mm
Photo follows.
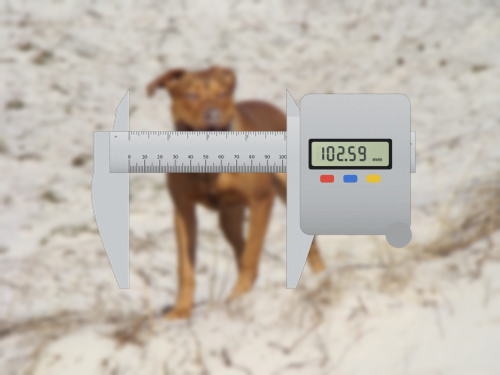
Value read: 102.59mm
